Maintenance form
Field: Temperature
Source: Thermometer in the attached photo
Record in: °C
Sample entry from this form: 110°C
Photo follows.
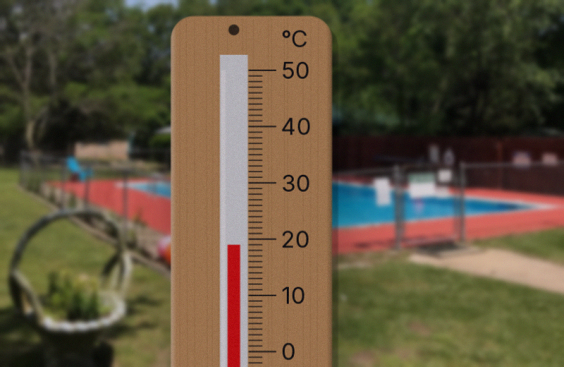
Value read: 19°C
